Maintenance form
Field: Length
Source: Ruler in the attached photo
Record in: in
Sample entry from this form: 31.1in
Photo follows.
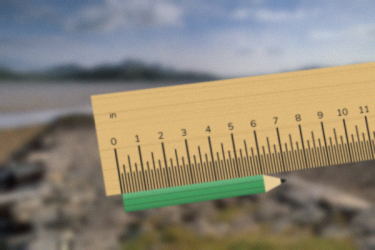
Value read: 7in
